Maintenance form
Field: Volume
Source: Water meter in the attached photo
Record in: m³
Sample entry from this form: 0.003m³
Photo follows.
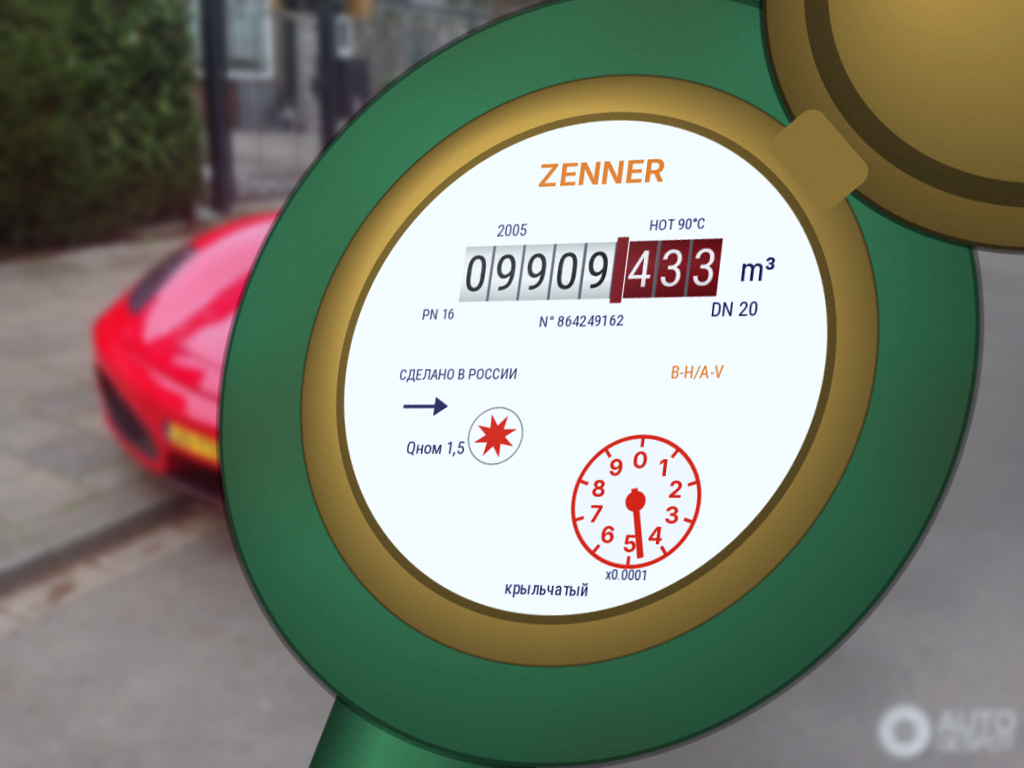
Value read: 9909.4334m³
